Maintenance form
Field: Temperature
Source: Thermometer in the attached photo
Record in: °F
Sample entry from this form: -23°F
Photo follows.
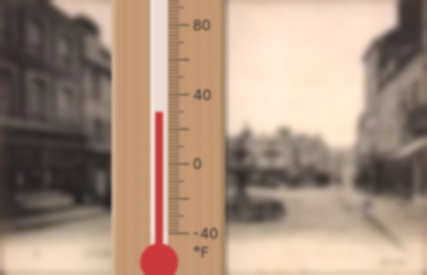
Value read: 30°F
